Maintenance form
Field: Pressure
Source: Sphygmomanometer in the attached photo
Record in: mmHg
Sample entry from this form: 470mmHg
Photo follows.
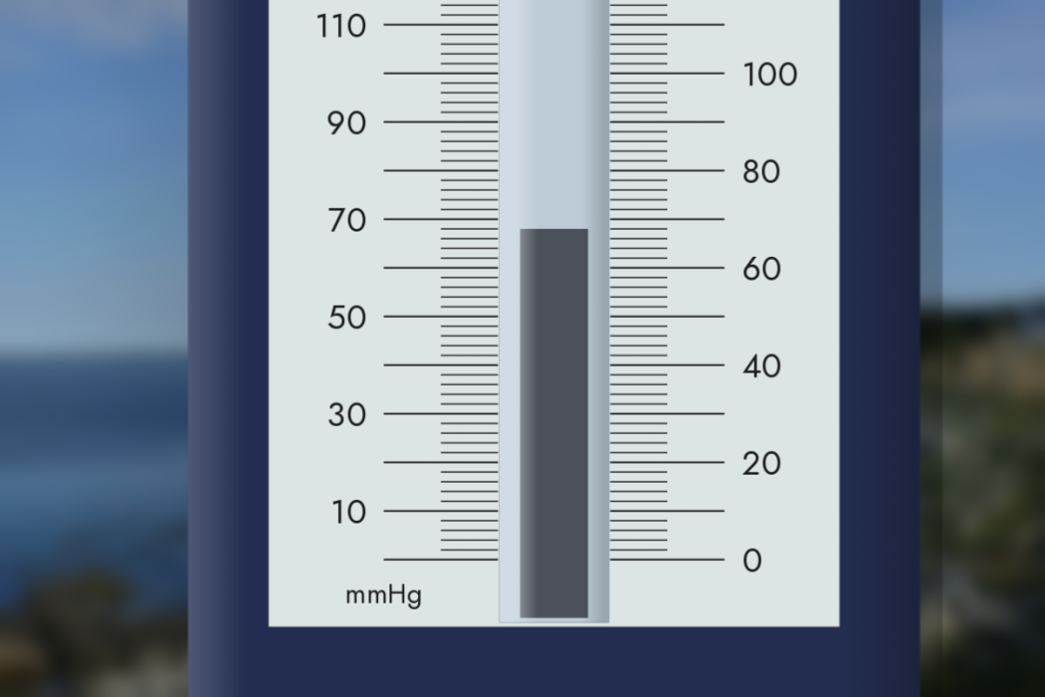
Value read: 68mmHg
